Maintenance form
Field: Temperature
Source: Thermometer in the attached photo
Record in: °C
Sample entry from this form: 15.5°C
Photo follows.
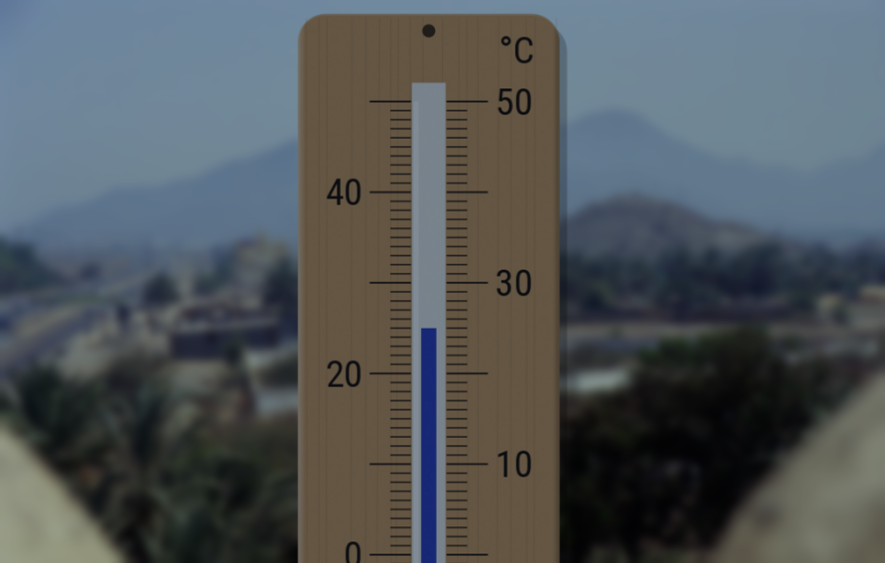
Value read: 25°C
